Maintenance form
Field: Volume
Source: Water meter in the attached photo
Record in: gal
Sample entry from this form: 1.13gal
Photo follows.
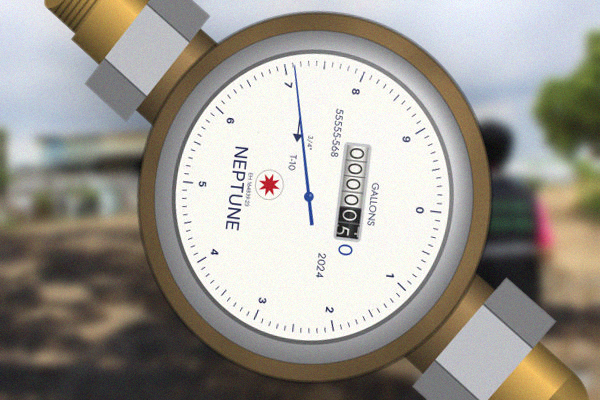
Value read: 47.1gal
